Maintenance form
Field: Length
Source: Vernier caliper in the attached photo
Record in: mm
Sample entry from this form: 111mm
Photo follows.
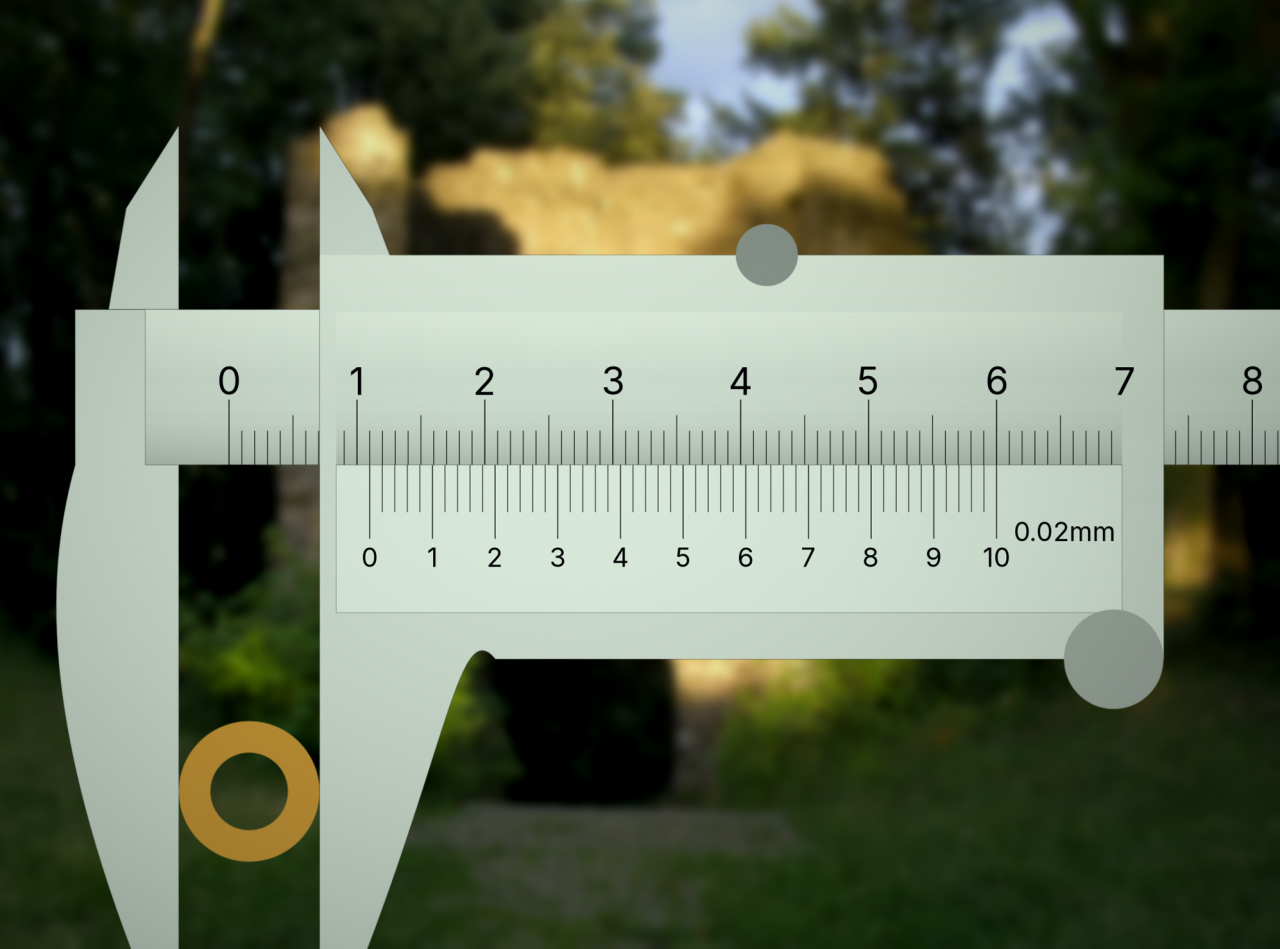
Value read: 11.0mm
